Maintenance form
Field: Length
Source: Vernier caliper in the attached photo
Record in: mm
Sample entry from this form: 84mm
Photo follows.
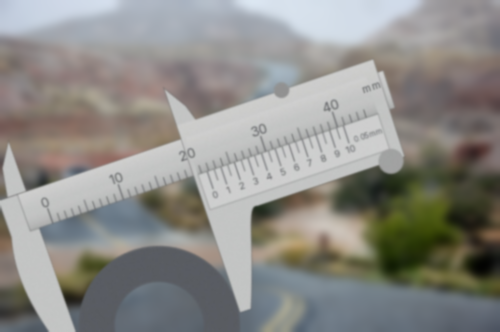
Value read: 21.8mm
